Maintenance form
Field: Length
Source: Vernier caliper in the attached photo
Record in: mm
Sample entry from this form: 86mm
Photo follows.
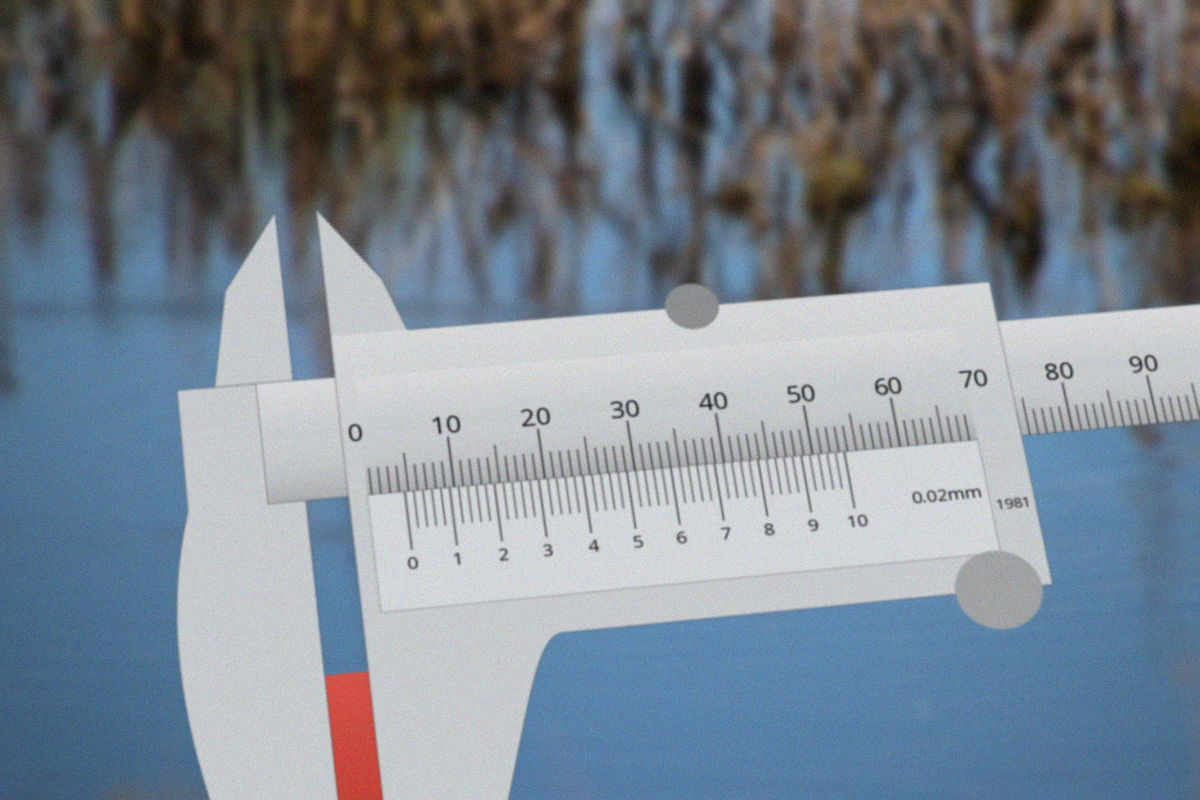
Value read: 4.6mm
